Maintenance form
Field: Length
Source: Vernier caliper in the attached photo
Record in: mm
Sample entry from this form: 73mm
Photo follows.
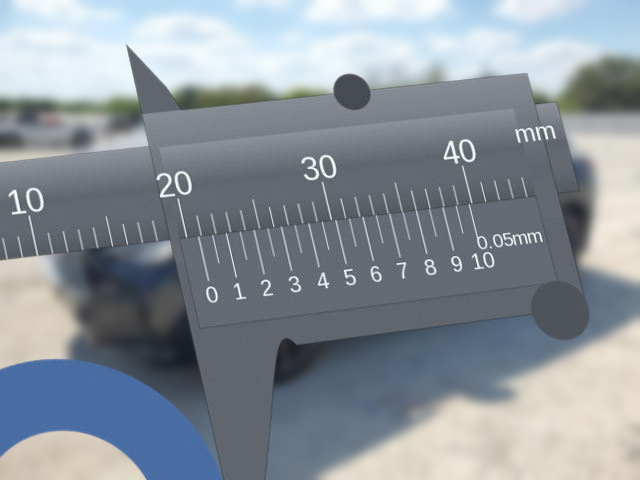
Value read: 20.8mm
